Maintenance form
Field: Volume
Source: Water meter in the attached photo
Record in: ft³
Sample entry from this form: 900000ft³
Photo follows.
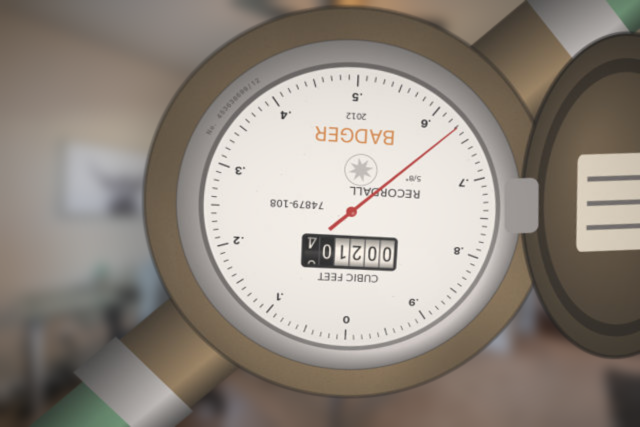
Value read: 2103.63ft³
